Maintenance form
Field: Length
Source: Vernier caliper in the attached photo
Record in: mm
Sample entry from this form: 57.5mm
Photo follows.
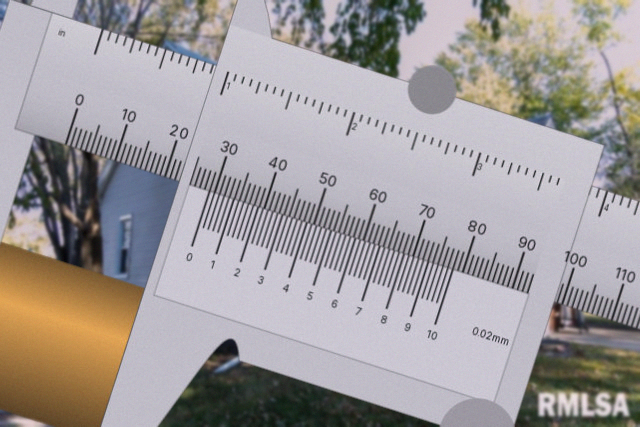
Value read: 29.0mm
